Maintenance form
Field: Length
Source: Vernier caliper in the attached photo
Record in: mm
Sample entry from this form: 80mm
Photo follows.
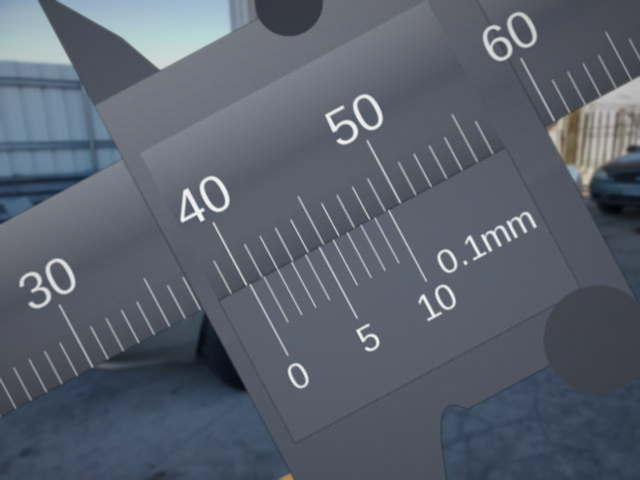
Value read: 40.2mm
